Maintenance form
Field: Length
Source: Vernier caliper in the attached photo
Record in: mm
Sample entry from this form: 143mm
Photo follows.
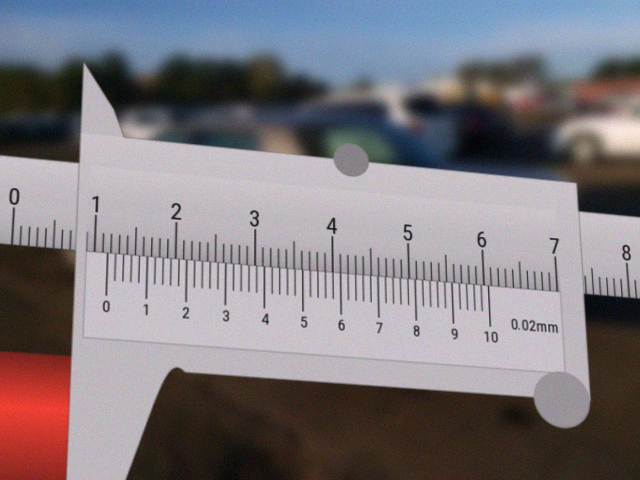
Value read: 11.6mm
